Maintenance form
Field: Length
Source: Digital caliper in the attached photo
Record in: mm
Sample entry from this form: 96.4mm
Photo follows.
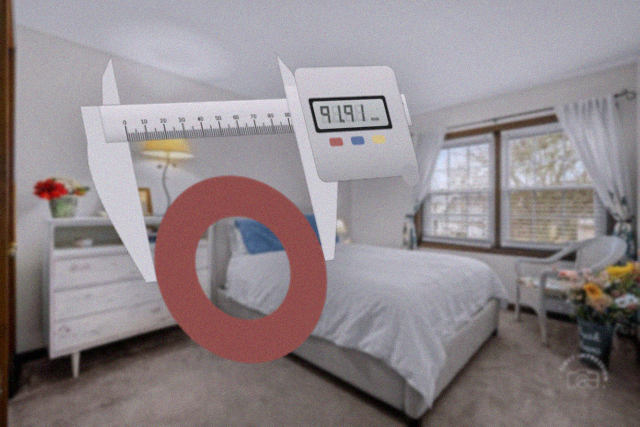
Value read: 91.91mm
